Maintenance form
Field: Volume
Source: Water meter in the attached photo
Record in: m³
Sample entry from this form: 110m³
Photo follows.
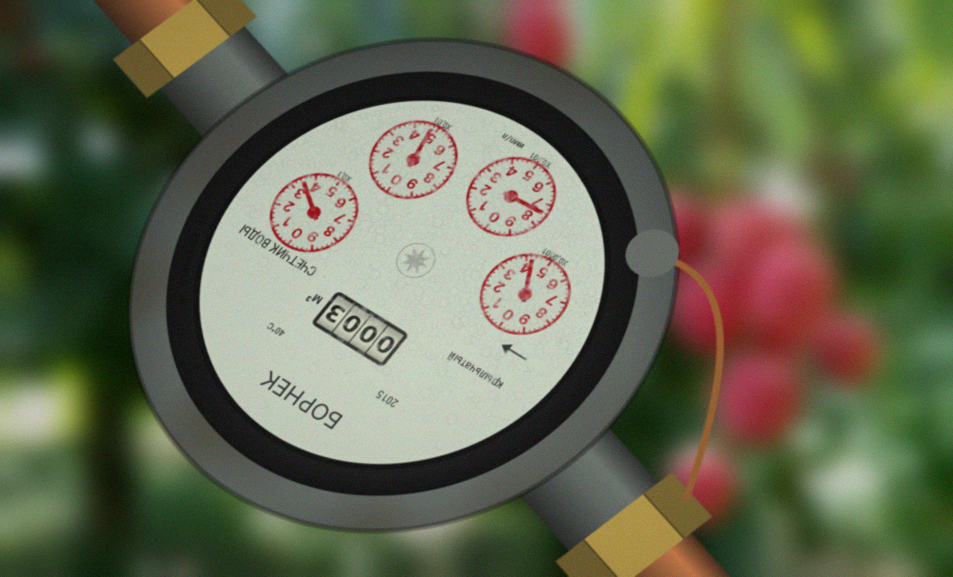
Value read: 3.3474m³
